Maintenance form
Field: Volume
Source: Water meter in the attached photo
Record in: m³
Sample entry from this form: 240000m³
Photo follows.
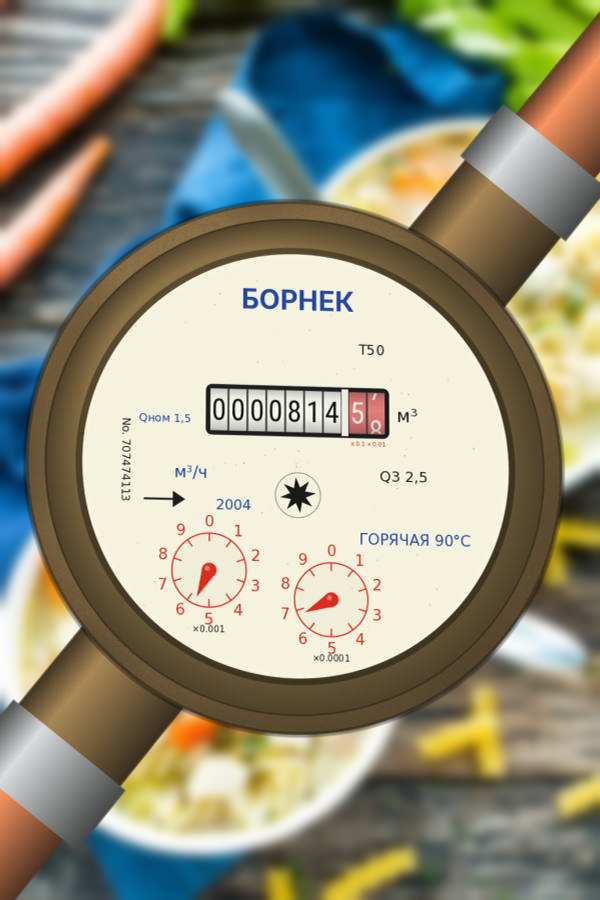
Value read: 814.5756m³
